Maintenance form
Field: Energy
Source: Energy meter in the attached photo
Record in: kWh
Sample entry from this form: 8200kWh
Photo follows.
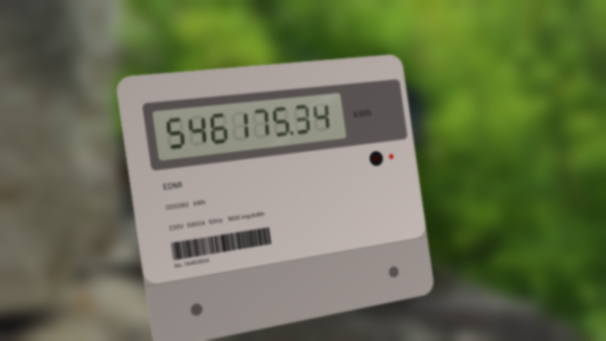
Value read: 546175.34kWh
